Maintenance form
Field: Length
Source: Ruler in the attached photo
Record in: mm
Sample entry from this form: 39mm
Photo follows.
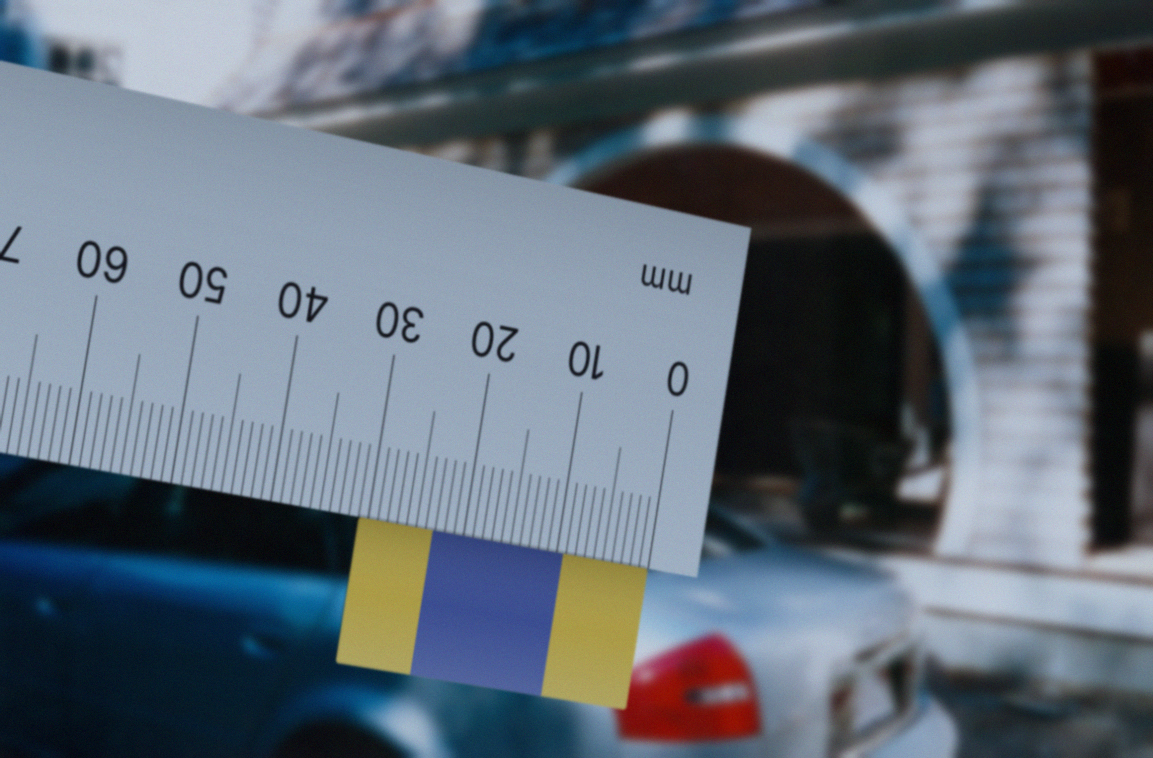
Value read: 31mm
